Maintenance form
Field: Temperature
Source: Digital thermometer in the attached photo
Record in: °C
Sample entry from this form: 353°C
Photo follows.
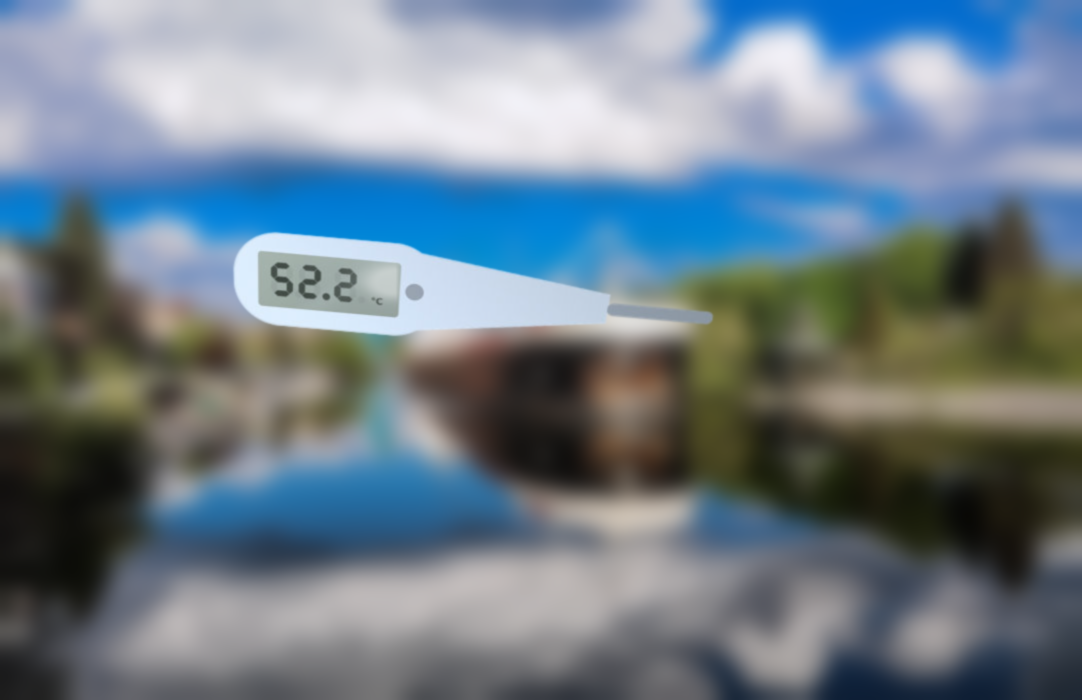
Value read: 52.2°C
